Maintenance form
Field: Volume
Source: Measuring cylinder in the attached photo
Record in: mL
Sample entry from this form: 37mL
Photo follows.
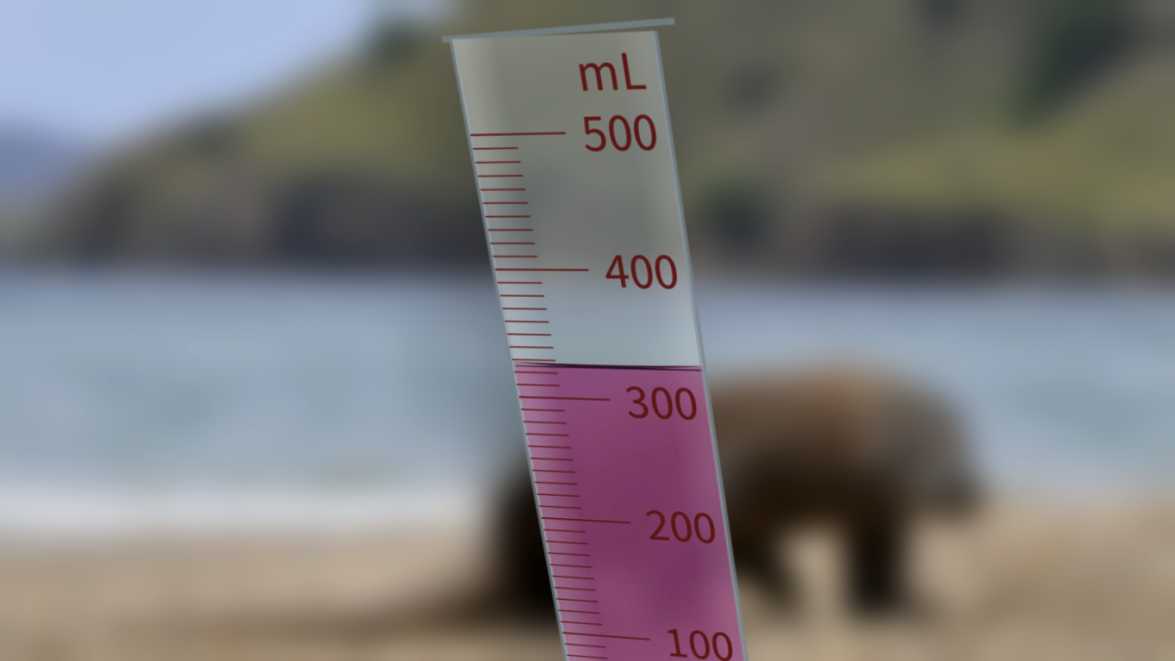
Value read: 325mL
